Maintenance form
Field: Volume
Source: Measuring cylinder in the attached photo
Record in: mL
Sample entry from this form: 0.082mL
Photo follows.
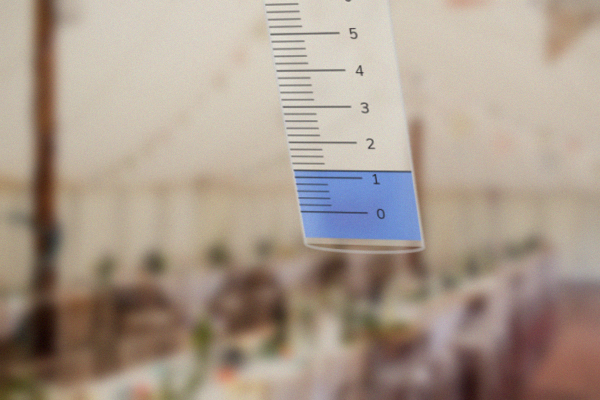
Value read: 1.2mL
